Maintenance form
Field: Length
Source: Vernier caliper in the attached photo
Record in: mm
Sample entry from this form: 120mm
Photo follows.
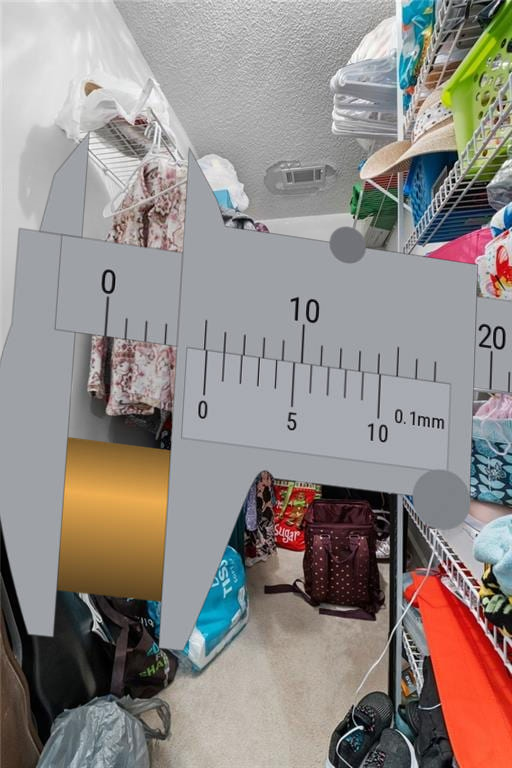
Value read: 5.1mm
